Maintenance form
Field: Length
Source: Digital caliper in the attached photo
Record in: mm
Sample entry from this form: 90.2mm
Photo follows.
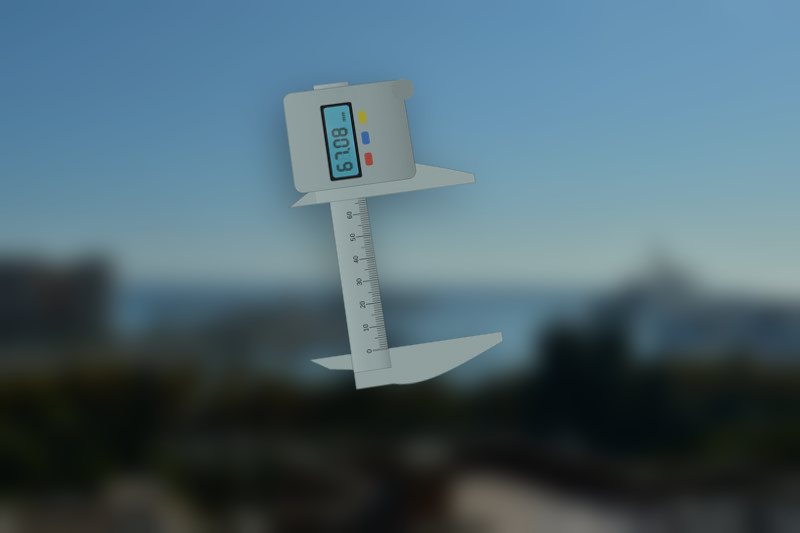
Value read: 67.08mm
